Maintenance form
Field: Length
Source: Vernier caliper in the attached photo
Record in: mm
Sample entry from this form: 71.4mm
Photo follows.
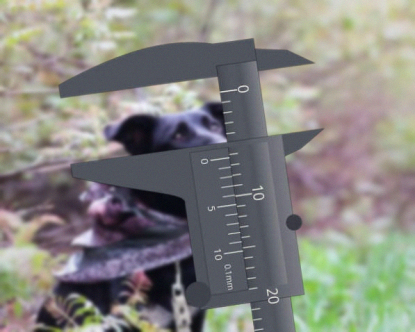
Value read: 6.3mm
